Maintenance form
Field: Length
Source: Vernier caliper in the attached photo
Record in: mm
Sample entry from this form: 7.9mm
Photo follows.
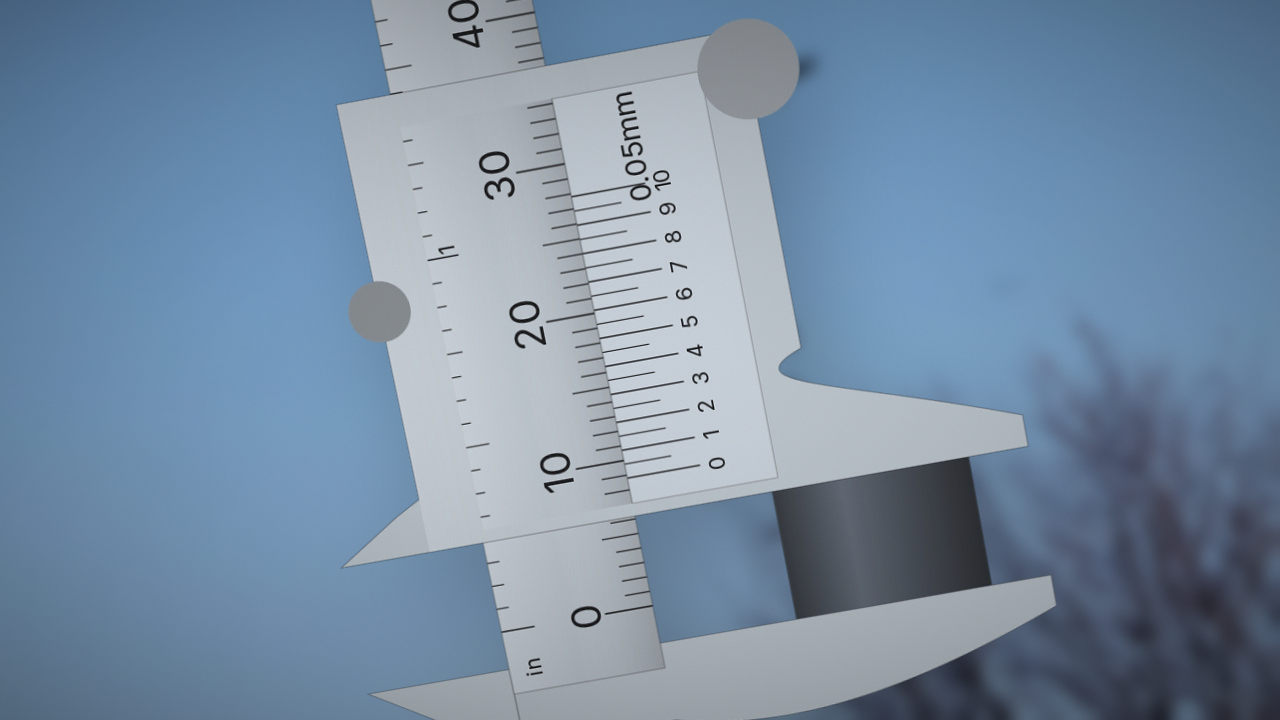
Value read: 8.8mm
